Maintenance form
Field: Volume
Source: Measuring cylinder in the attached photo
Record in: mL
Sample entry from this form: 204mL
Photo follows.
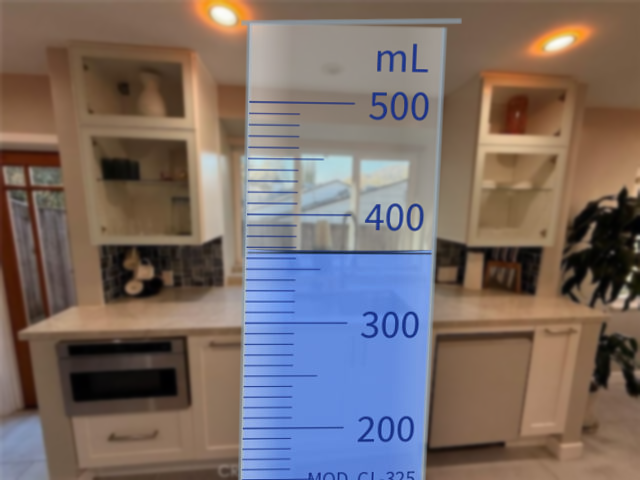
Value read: 365mL
